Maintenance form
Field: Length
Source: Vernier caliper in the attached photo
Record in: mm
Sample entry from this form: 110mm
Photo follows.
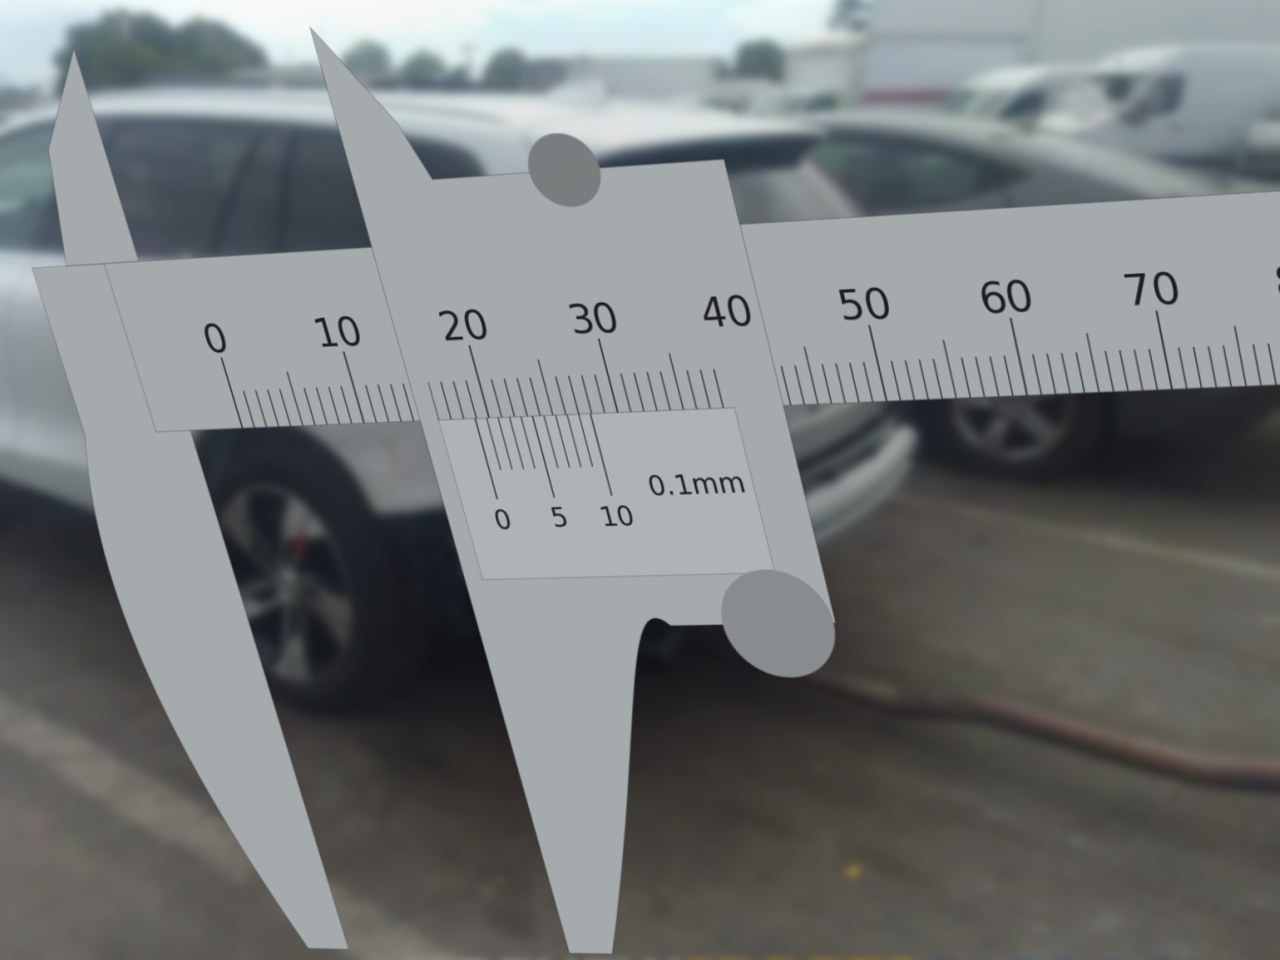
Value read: 18.9mm
